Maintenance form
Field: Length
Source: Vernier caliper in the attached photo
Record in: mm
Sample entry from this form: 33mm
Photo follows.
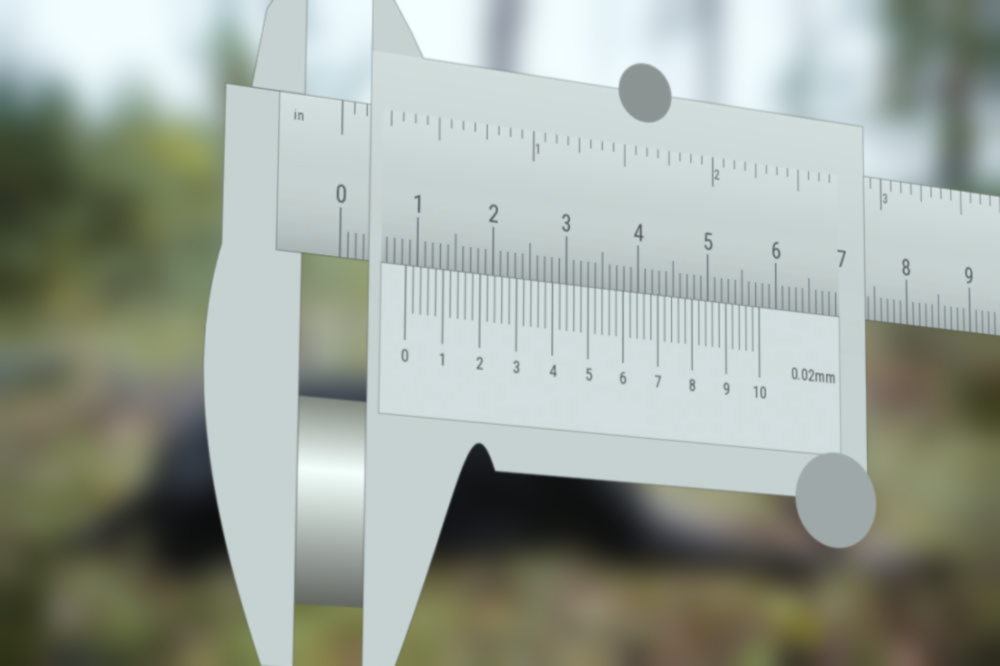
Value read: 8.5mm
